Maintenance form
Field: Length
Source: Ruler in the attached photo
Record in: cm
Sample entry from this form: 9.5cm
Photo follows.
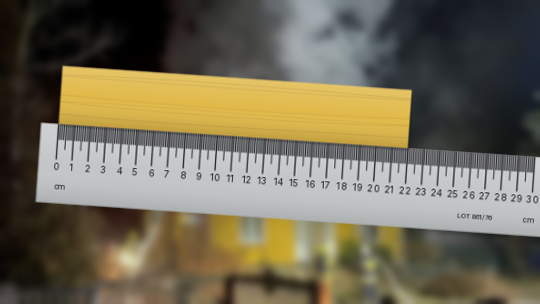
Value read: 22cm
